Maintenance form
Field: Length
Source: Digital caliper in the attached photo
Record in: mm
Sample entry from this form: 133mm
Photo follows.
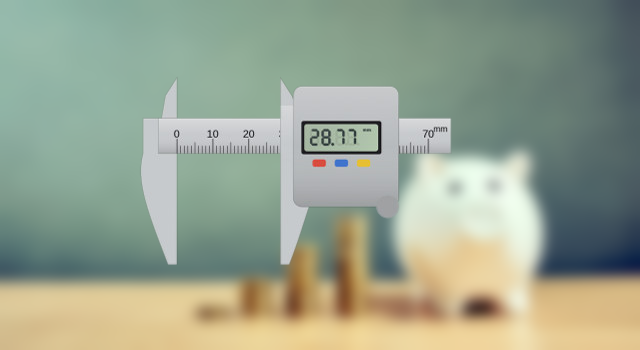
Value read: 28.77mm
